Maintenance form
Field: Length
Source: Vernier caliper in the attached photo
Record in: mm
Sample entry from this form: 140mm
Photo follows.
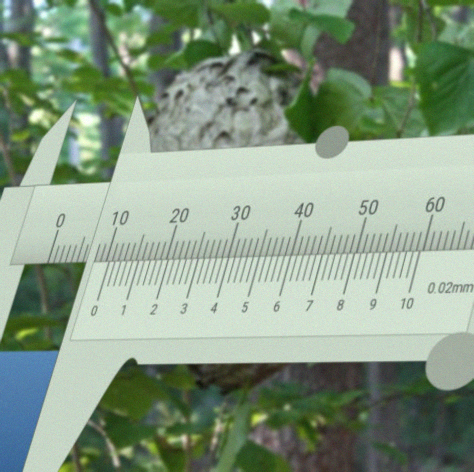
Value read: 10.5mm
